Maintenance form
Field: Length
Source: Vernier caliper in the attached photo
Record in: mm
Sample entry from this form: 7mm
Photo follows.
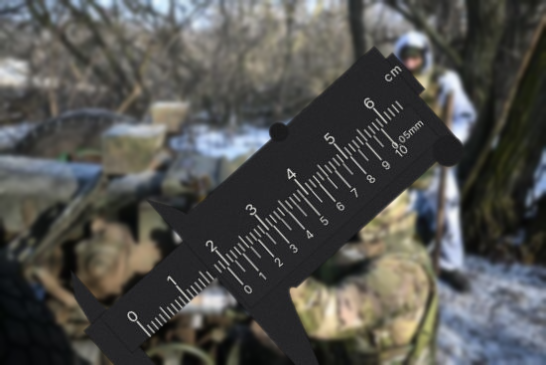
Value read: 19.5mm
